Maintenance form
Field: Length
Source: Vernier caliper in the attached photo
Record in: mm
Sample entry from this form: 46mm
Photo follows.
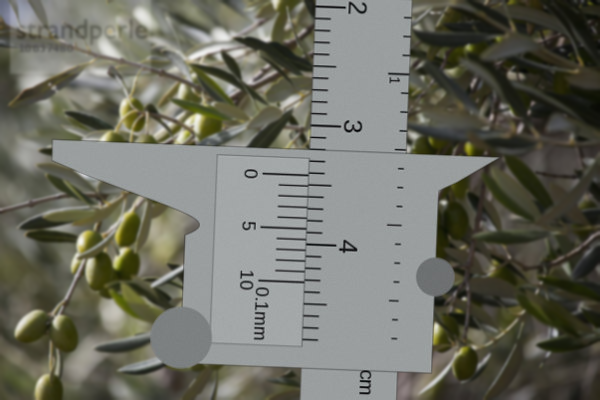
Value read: 34.2mm
